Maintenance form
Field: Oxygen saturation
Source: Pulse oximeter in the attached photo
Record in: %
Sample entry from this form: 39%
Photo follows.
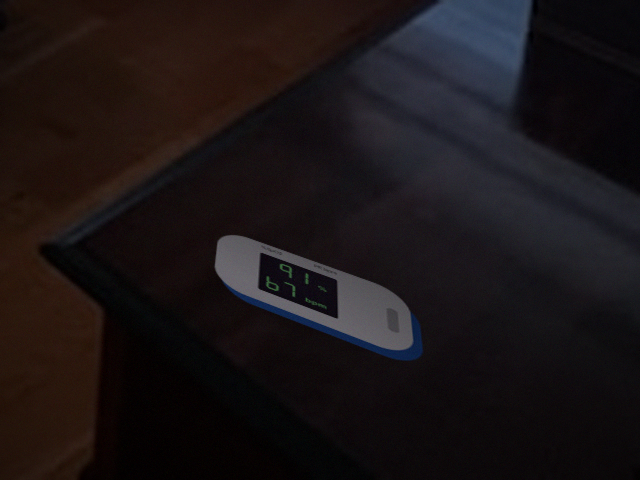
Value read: 91%
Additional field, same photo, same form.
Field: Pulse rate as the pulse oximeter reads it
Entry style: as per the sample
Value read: 67bpm
